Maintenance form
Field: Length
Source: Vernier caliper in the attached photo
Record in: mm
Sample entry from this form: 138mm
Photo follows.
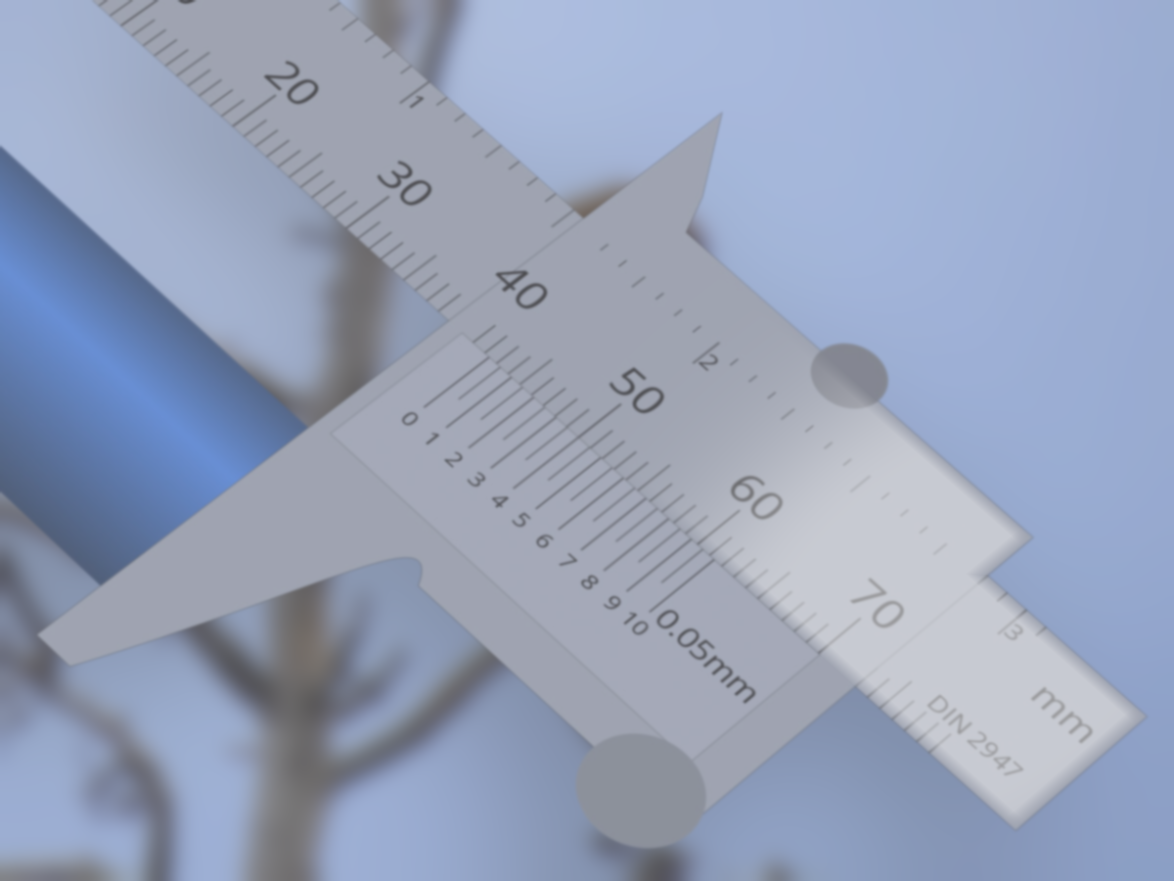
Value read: 42.4mm
